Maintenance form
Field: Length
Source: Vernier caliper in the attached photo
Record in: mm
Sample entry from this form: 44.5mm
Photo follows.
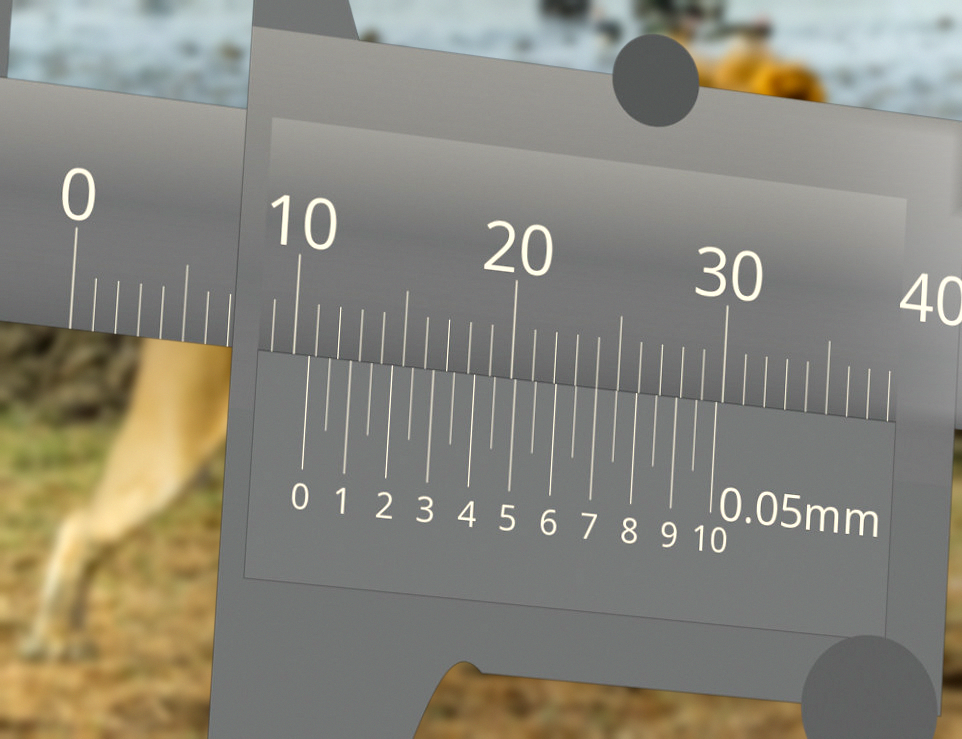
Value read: 10.7mm
